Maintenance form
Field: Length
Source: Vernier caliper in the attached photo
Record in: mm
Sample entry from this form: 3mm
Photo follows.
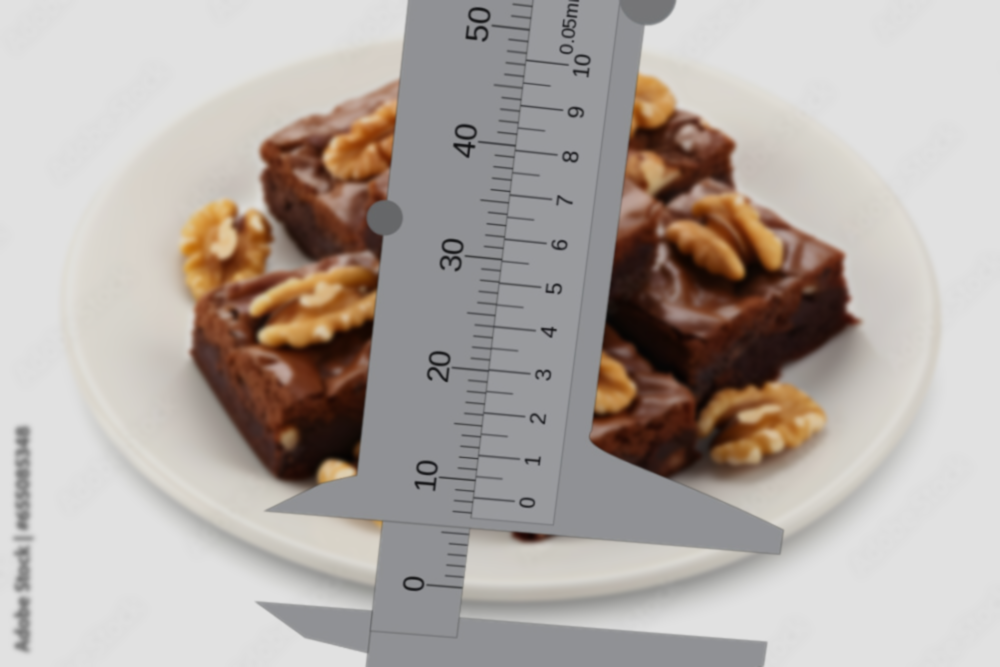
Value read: 8.4mm
